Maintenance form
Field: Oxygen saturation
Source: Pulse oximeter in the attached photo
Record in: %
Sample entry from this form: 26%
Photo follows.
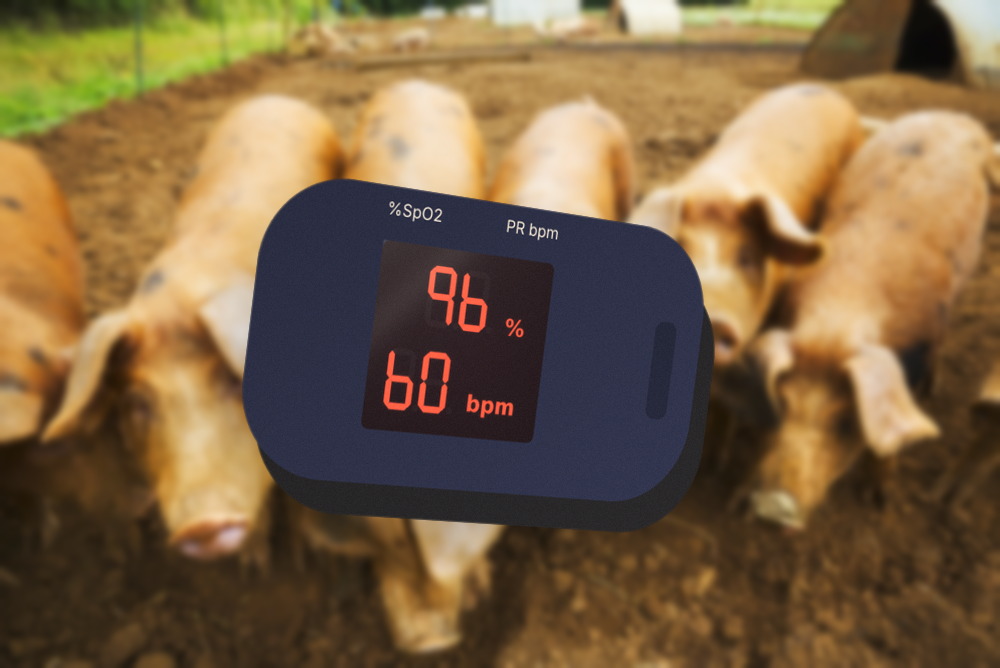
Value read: 96%
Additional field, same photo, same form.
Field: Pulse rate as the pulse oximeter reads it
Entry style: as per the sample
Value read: 60bpm
